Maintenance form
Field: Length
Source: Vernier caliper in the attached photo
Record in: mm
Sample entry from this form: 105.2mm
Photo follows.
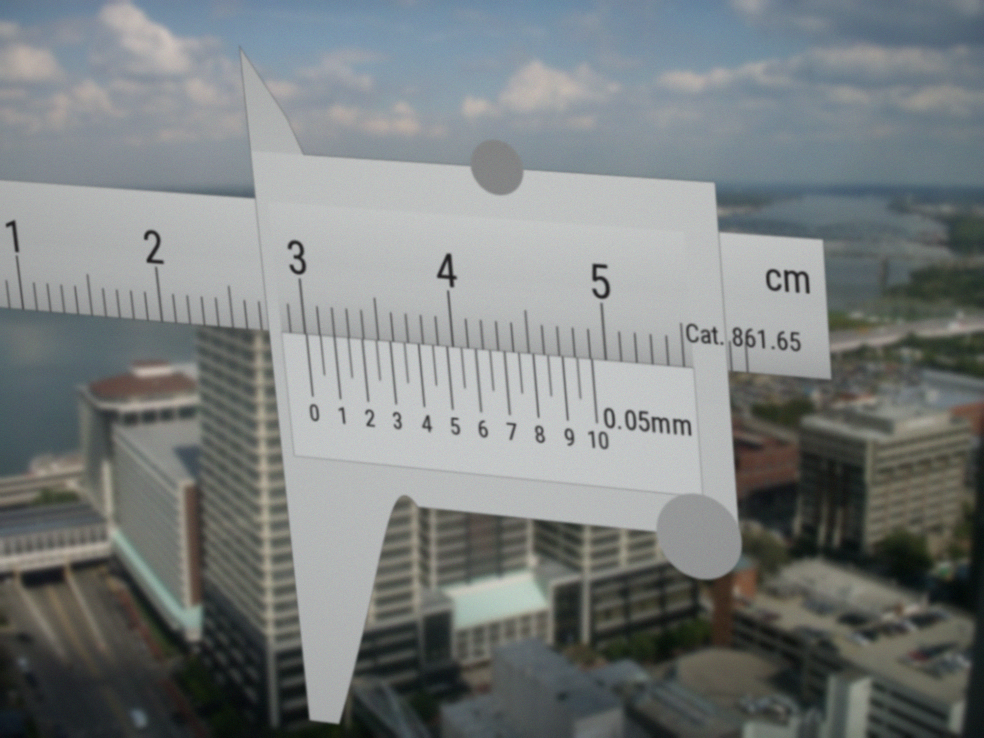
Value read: 30.1mm
